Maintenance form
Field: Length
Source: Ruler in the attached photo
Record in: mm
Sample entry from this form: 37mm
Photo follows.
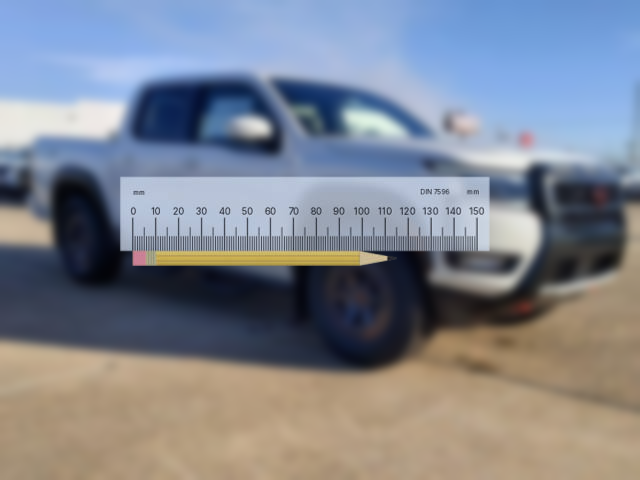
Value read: 115mm
